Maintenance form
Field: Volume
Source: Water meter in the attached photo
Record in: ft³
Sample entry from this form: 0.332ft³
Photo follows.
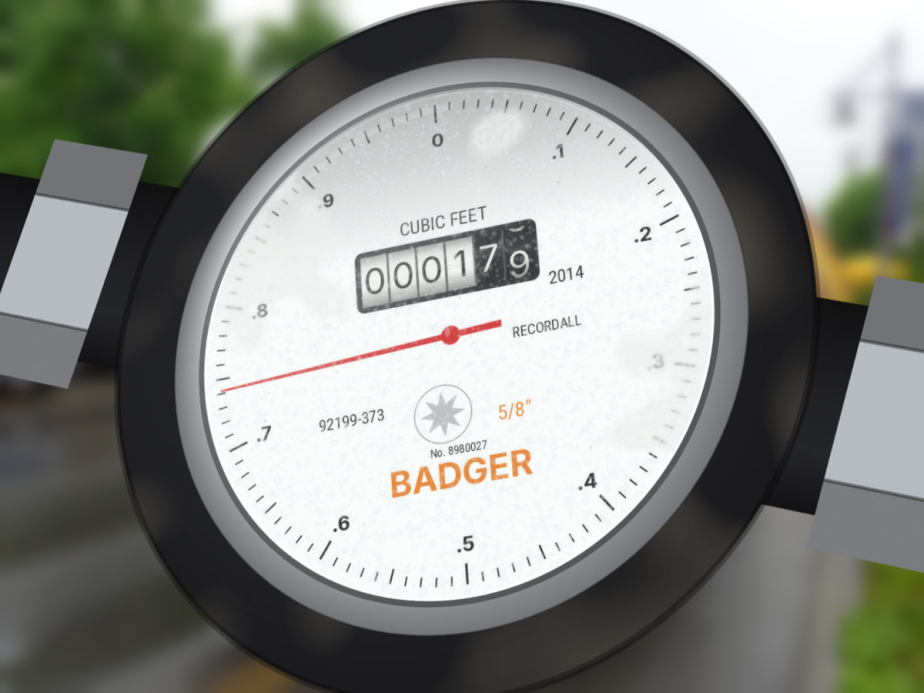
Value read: 178.74ft³
